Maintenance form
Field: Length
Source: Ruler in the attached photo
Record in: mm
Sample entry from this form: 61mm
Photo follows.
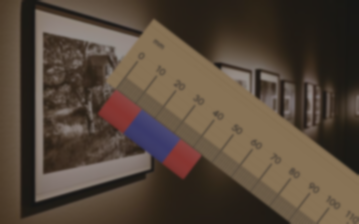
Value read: 45mm
